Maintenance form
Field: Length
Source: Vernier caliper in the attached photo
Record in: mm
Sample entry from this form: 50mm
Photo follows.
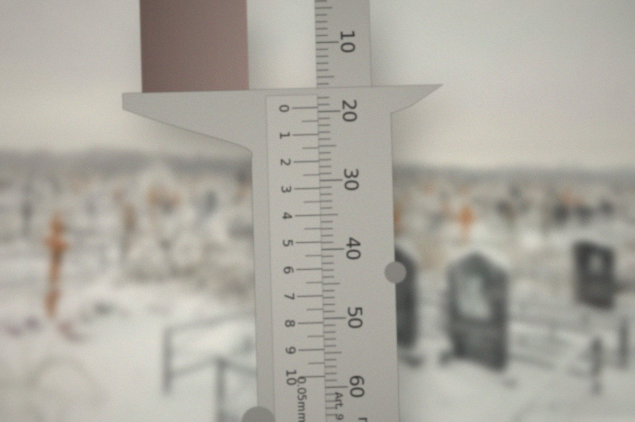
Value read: 19.4mm
